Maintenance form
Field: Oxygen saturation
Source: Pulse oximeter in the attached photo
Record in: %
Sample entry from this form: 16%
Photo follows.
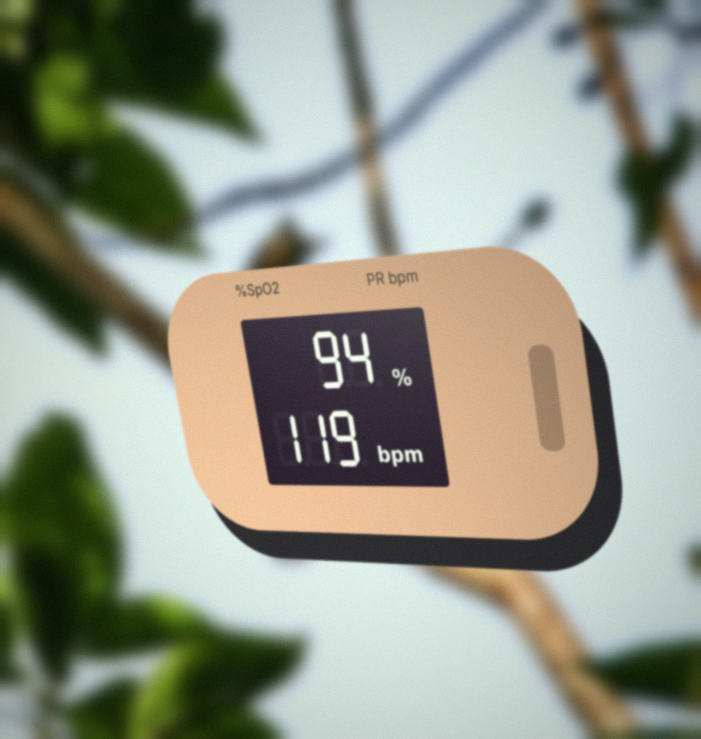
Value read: 94%
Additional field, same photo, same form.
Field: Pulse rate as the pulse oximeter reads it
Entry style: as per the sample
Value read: 119bpm
